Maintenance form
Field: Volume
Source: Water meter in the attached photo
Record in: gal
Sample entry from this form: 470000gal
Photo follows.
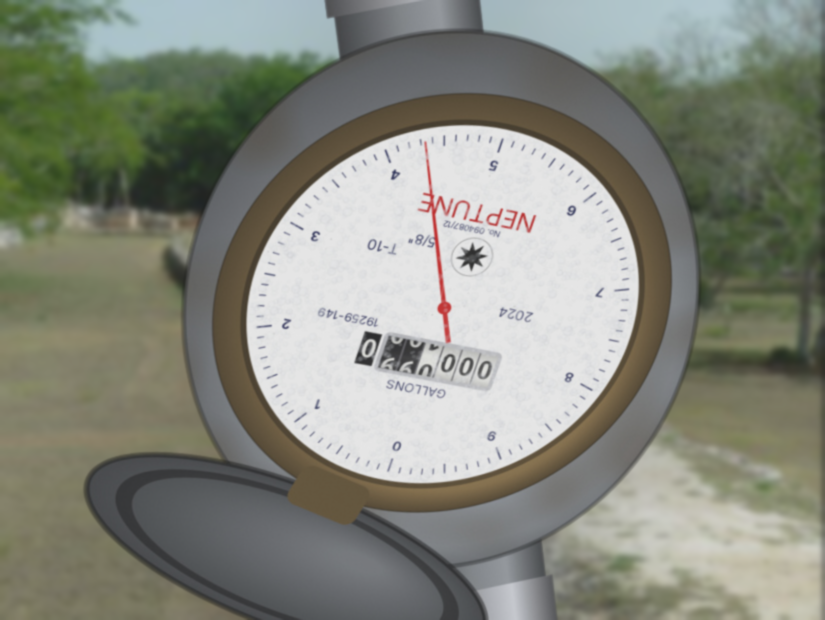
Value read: 994.3gal
